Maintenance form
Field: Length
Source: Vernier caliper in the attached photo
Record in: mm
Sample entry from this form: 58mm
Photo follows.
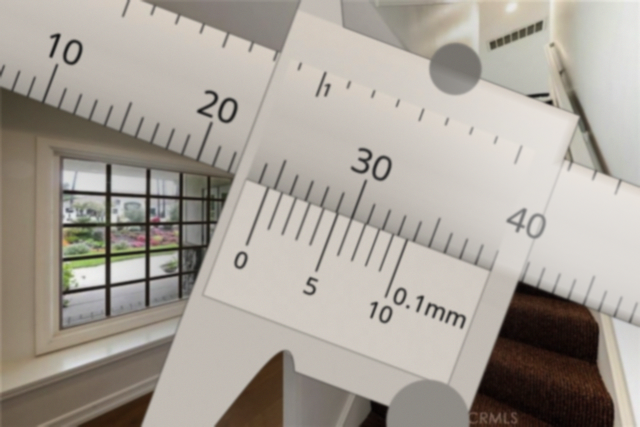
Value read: 24.6mm
